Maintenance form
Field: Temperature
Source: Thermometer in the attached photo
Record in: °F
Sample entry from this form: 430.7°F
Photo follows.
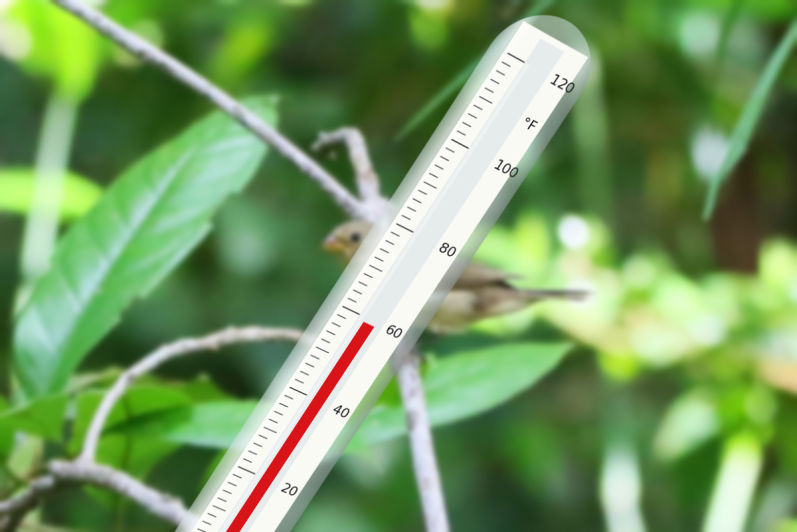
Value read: 59°F
